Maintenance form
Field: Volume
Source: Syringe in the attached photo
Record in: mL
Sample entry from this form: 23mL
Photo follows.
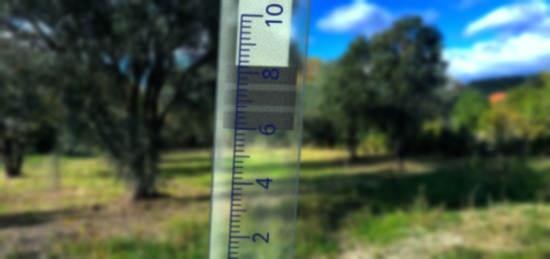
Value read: 6mL
